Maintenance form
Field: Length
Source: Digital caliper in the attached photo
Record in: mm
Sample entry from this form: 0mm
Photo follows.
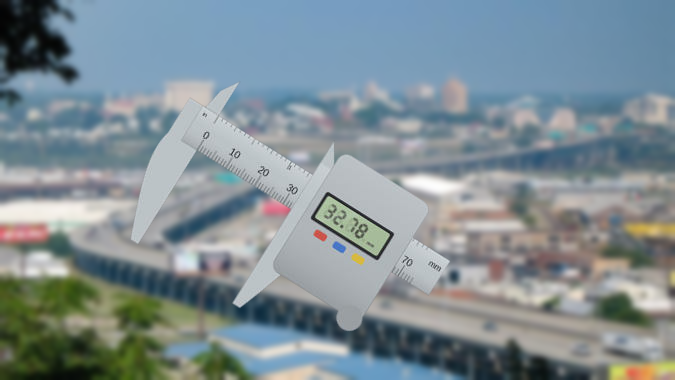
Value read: 32.78mm
